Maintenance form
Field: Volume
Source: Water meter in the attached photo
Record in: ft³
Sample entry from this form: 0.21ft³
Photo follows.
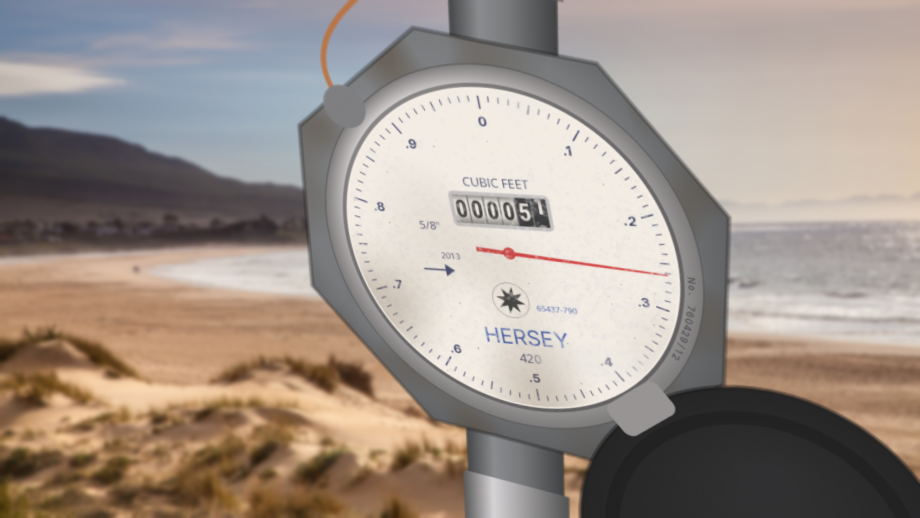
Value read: 51.26ft³
